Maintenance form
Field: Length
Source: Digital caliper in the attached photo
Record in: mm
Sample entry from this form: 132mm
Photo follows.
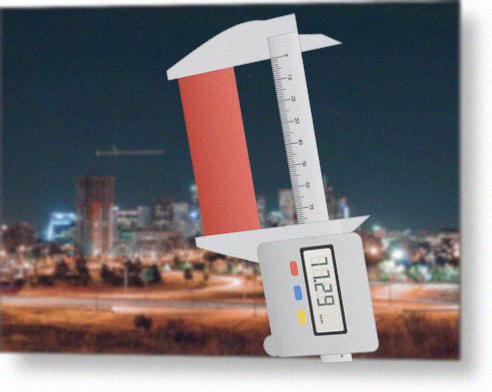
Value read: 77.29mm
